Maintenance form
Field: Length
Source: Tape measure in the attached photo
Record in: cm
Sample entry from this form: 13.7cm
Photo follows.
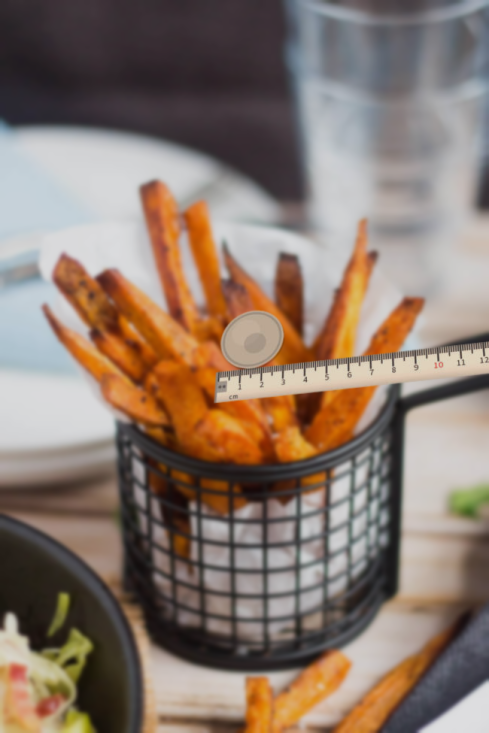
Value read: 3cm
